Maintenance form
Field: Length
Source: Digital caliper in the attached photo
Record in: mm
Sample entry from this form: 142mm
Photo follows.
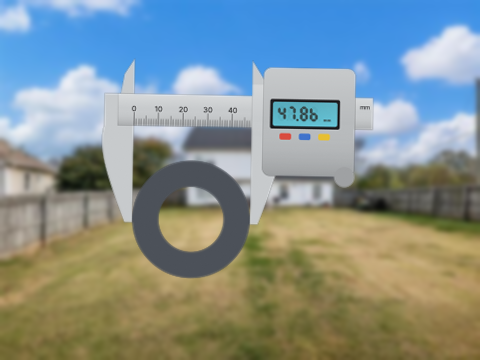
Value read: 47.86mm
